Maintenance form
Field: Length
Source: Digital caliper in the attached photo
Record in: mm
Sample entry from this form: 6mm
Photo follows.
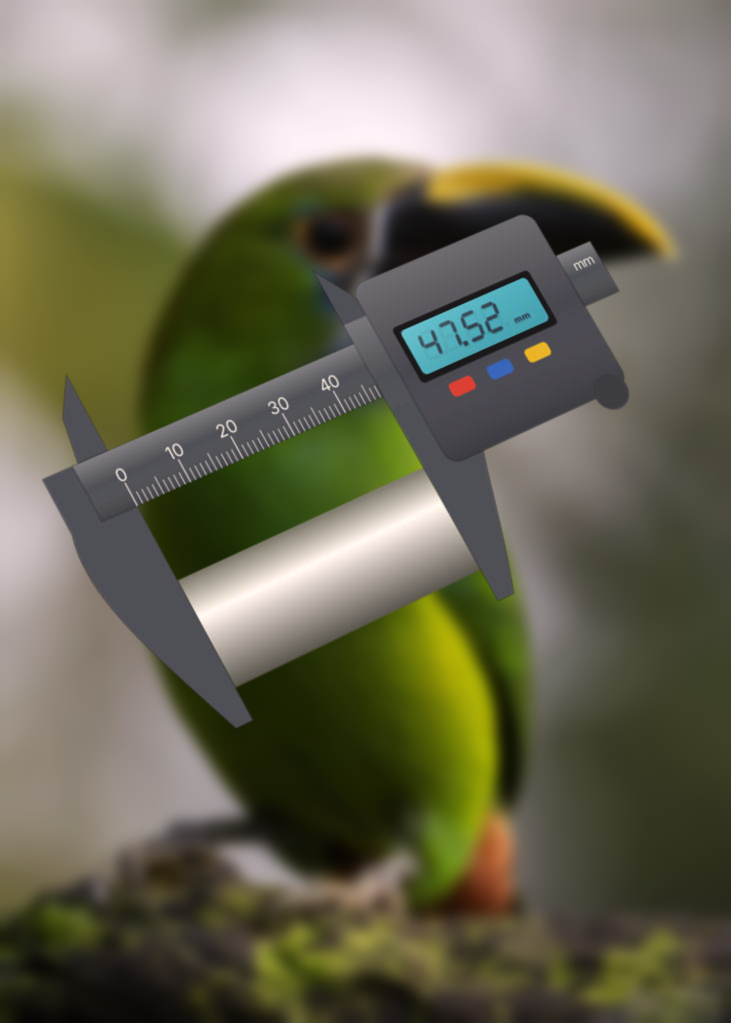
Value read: 47.52mm
